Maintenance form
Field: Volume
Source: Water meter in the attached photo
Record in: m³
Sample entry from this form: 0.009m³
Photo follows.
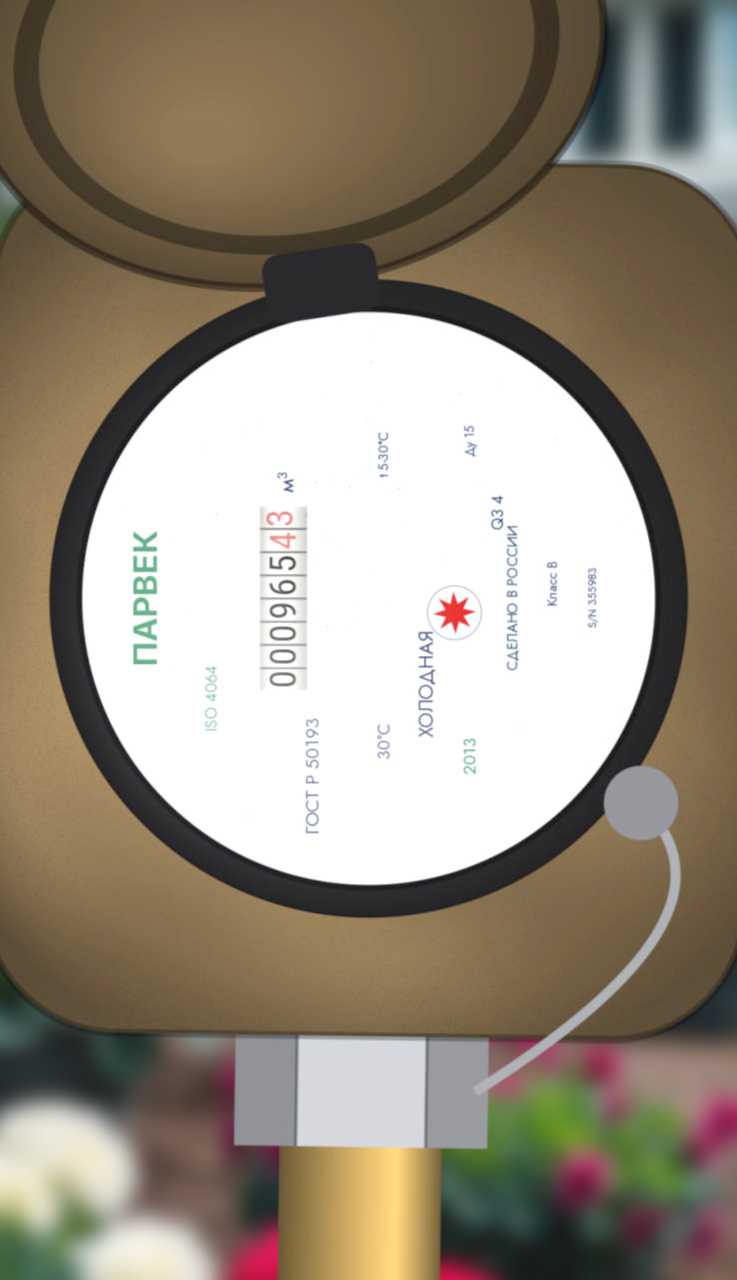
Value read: 965.43m³
